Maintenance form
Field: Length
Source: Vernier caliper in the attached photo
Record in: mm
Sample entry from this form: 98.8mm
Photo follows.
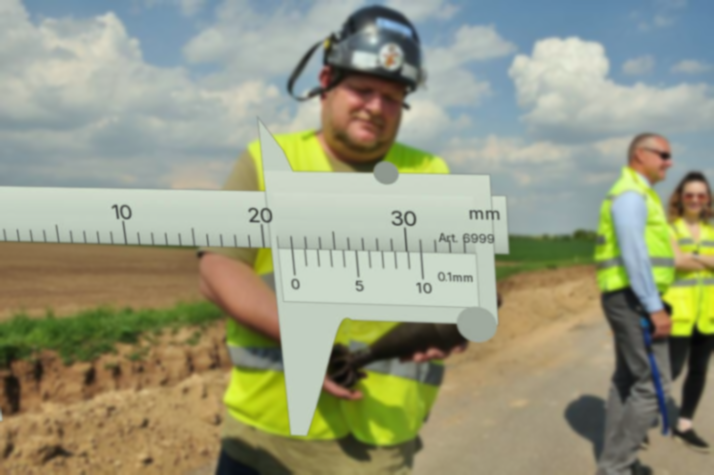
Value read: 22.0mm
